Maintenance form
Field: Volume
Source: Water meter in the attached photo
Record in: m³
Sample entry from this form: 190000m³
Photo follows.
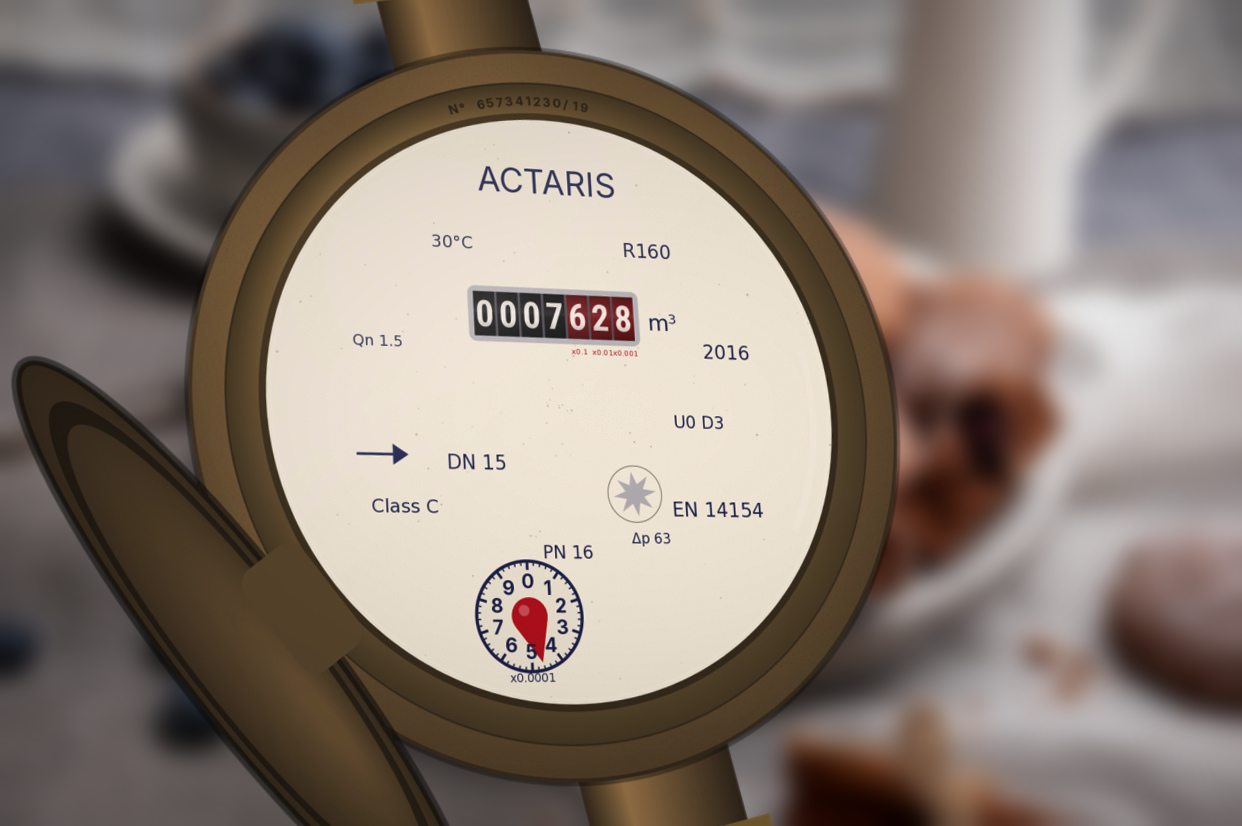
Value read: 7.6284m³
